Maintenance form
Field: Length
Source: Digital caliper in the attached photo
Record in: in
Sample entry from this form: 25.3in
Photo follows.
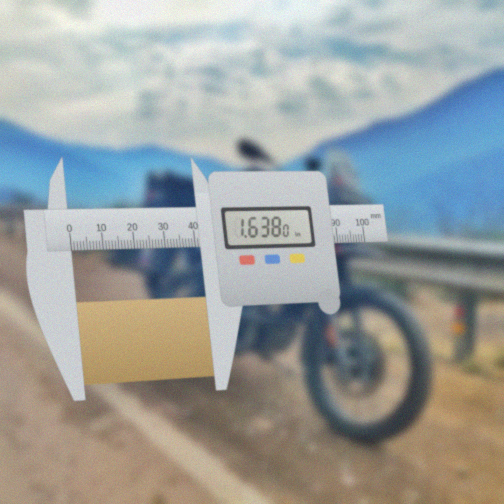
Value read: 1.6380in
